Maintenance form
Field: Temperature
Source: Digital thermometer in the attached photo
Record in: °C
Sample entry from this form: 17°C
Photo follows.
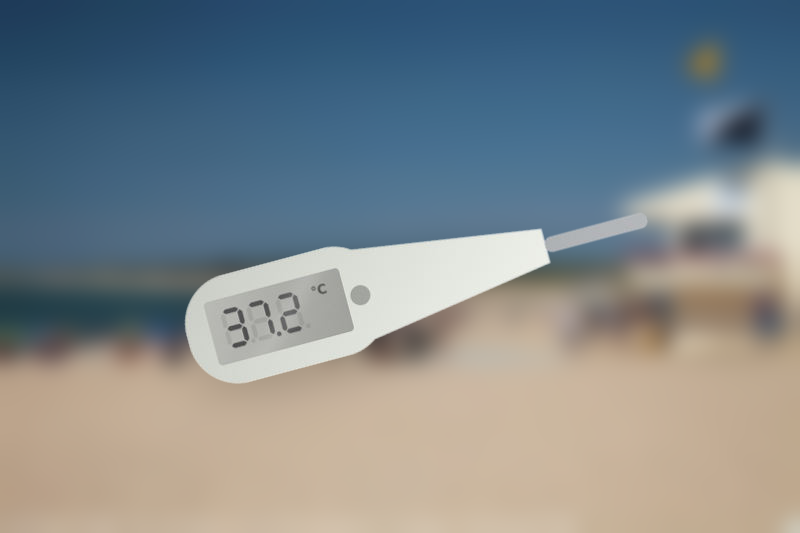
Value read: 37.2°C
